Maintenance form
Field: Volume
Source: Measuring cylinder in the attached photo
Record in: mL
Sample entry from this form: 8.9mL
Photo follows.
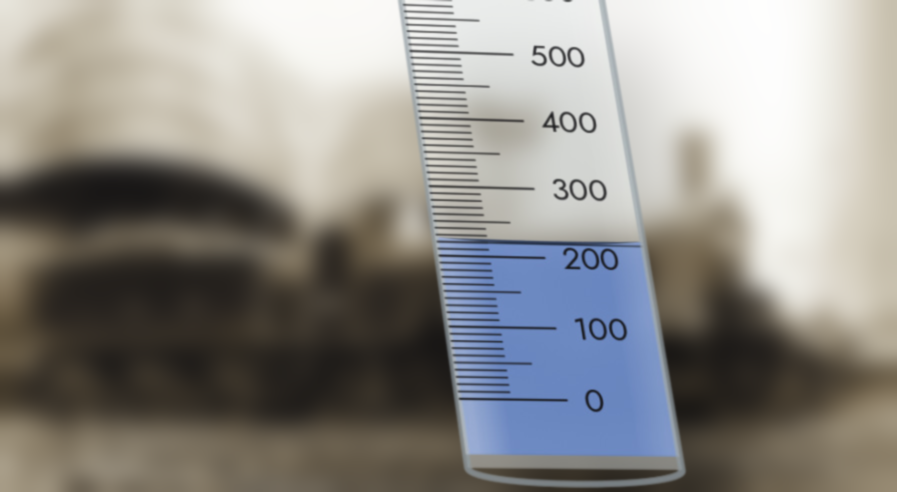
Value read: 220mL
